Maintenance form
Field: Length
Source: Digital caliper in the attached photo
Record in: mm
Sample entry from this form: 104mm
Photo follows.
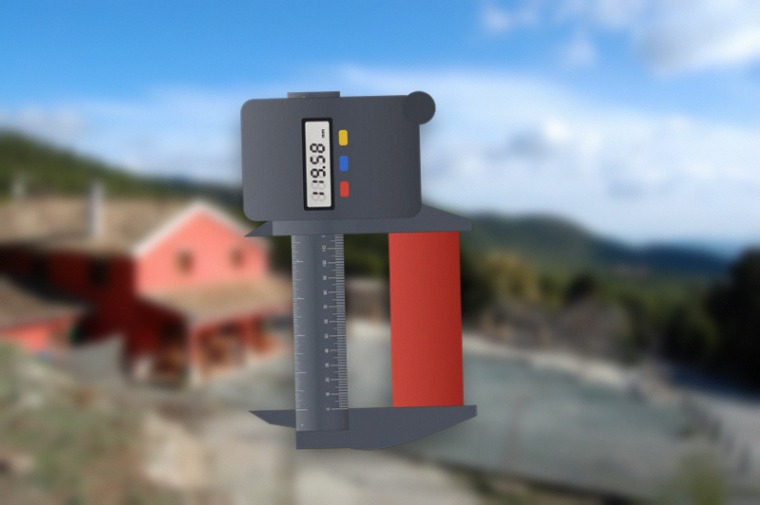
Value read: 119.58mm
